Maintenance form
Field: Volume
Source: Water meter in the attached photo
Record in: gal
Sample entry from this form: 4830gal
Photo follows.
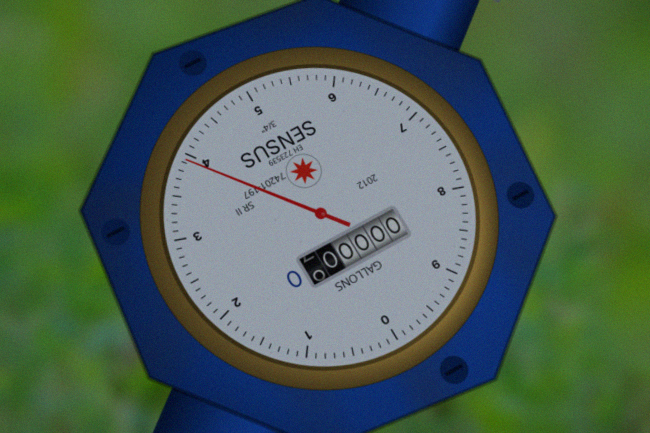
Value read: 63.9gal
